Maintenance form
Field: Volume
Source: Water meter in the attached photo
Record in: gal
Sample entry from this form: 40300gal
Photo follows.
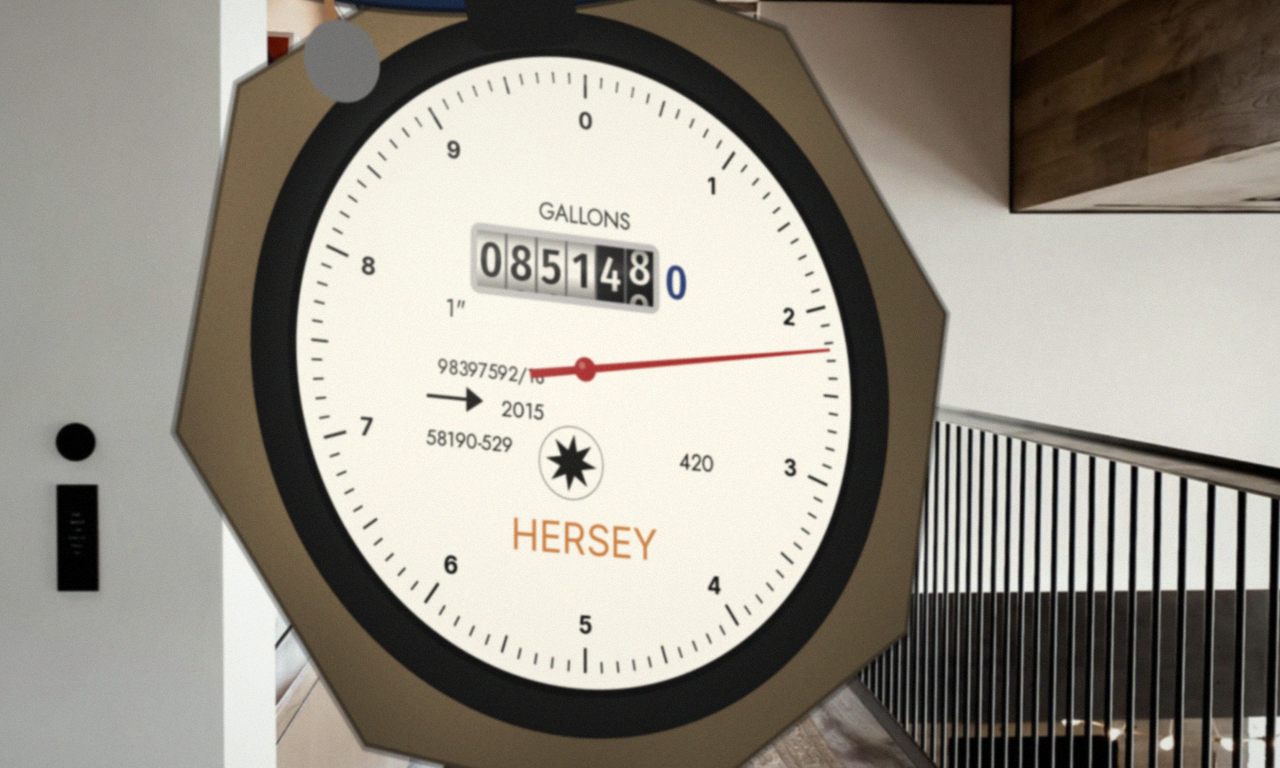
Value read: 851482.2gal
